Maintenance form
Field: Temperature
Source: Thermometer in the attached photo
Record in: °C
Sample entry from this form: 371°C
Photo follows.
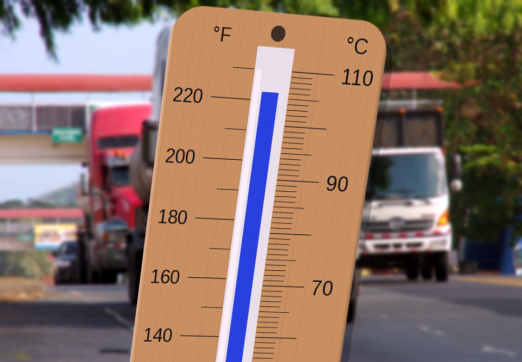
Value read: 106°C
